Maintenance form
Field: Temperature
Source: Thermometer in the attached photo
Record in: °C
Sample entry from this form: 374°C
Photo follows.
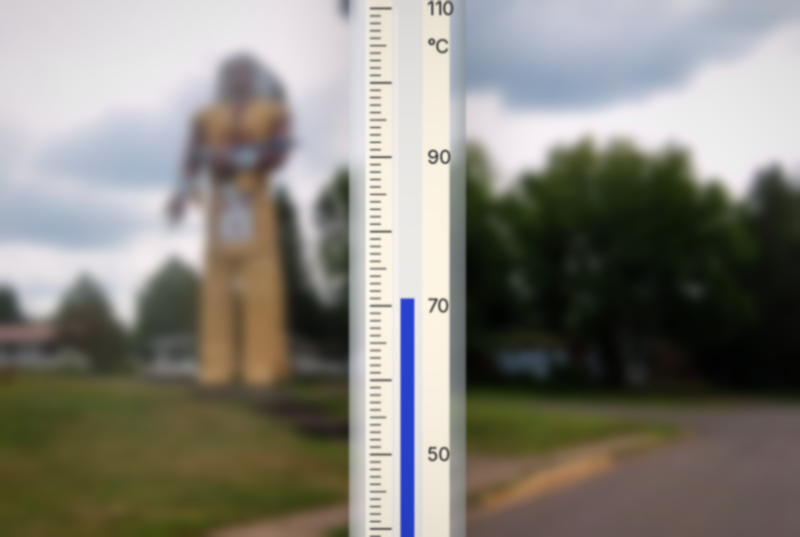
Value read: 71°C
